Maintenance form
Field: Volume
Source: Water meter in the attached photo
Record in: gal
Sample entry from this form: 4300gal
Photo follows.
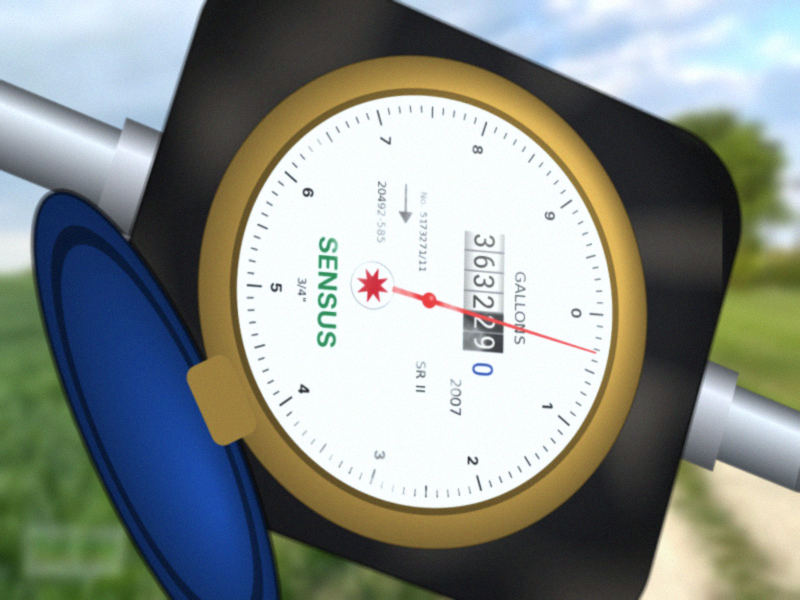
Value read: 3632290.3gal
